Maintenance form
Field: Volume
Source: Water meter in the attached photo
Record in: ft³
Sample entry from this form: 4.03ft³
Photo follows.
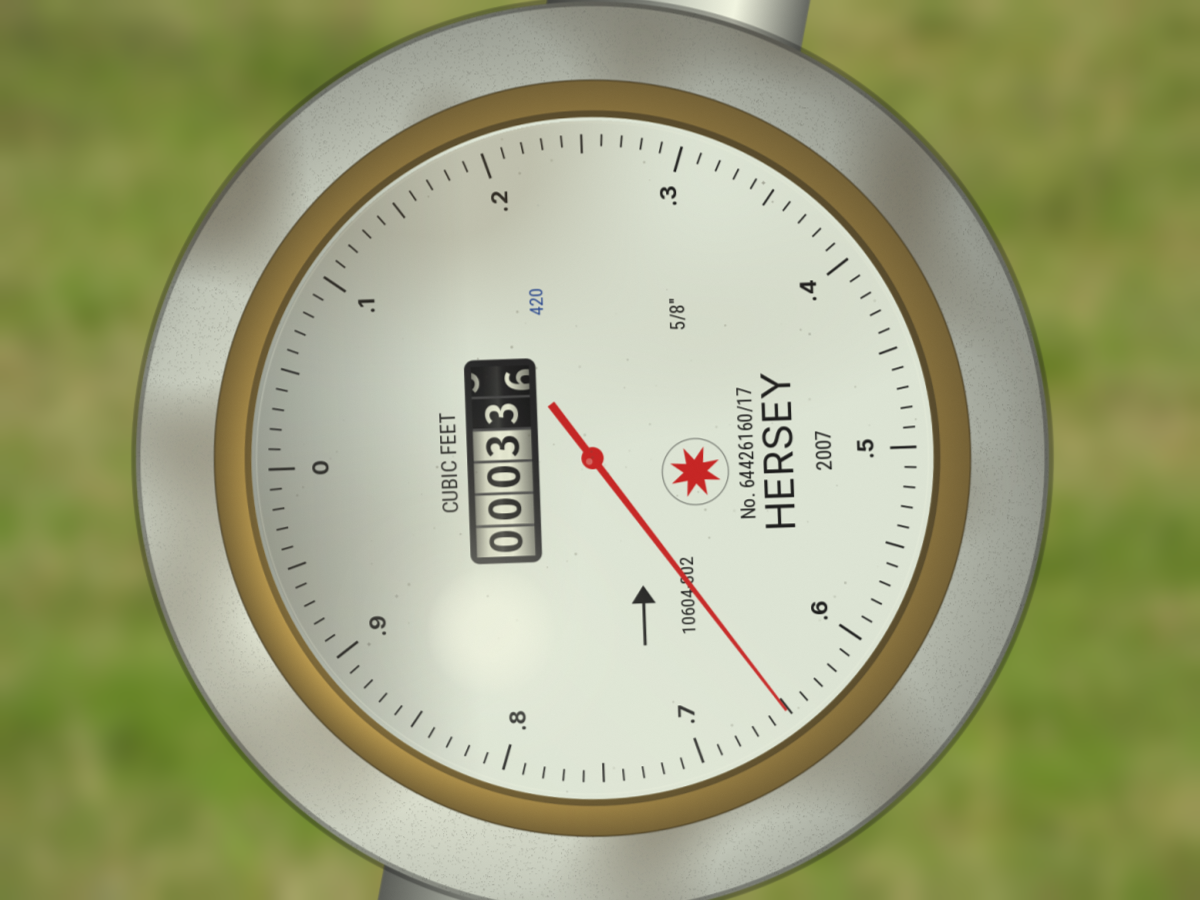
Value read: 335.65ft³
